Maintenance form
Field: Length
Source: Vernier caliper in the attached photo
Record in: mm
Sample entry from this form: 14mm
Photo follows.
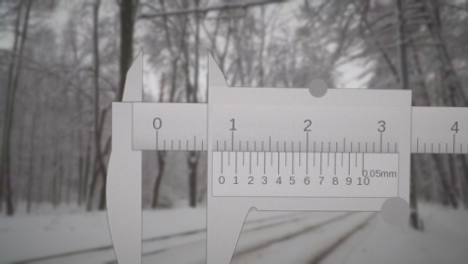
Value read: 8.6mm
